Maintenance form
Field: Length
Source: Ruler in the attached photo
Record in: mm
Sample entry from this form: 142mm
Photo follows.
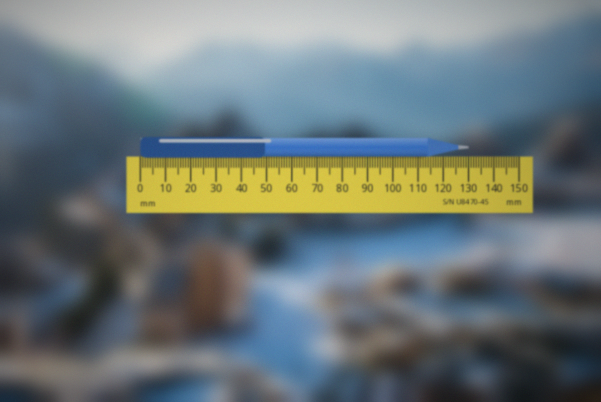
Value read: 130mm
